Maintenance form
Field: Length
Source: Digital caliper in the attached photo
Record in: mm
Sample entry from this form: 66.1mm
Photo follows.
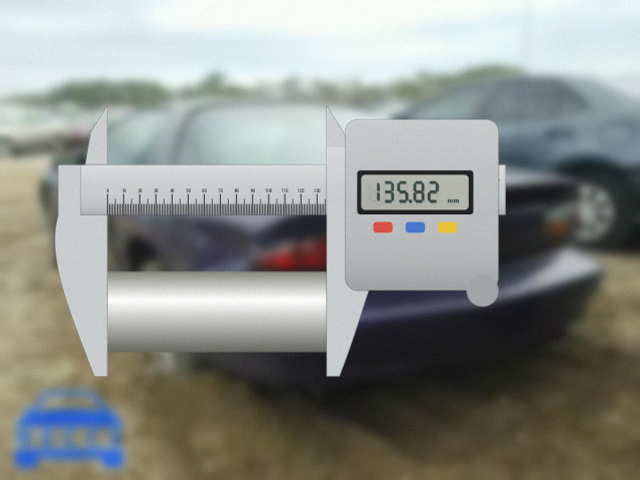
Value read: 135.82mm
